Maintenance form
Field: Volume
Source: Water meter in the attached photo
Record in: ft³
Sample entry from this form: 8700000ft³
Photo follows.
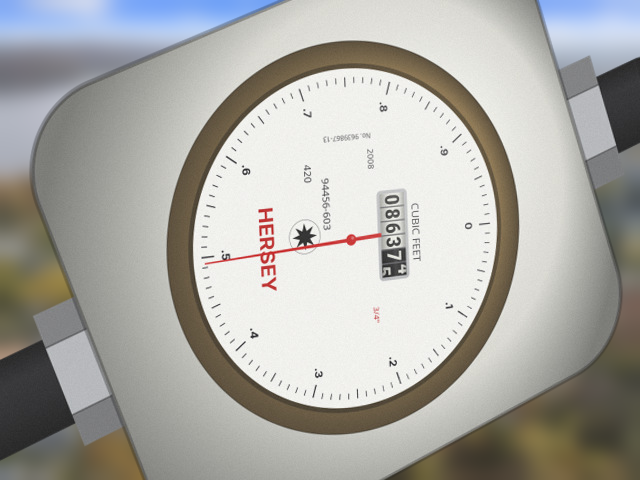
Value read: 86374.49ft³
